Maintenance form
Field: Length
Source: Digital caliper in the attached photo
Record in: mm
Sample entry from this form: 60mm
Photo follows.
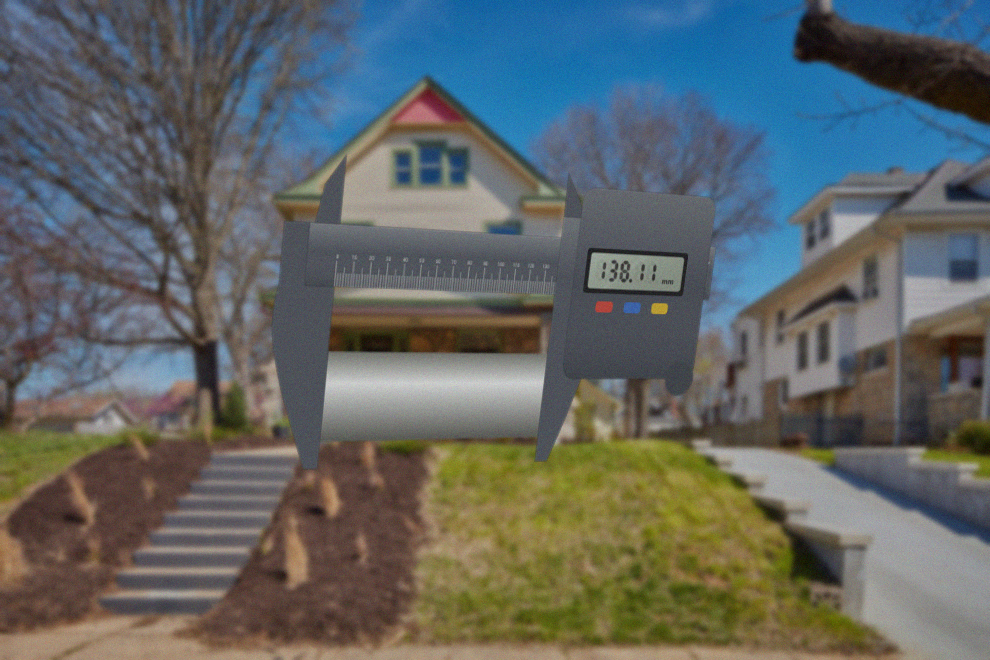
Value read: 138.11mm
